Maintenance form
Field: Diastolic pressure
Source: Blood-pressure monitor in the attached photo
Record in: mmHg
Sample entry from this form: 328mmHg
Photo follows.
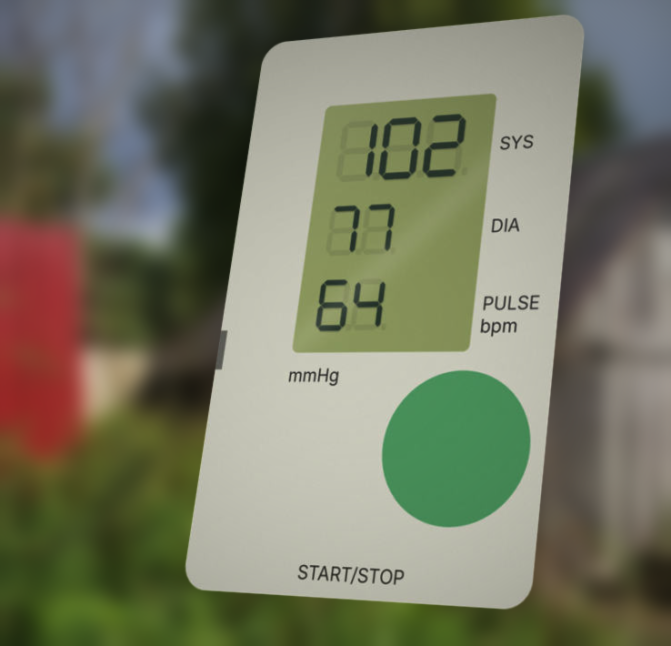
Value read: 77mmHg
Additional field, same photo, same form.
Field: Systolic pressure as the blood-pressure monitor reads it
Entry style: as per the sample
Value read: 102mmHg
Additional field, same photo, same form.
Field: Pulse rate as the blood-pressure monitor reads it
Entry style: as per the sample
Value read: 64bpm
